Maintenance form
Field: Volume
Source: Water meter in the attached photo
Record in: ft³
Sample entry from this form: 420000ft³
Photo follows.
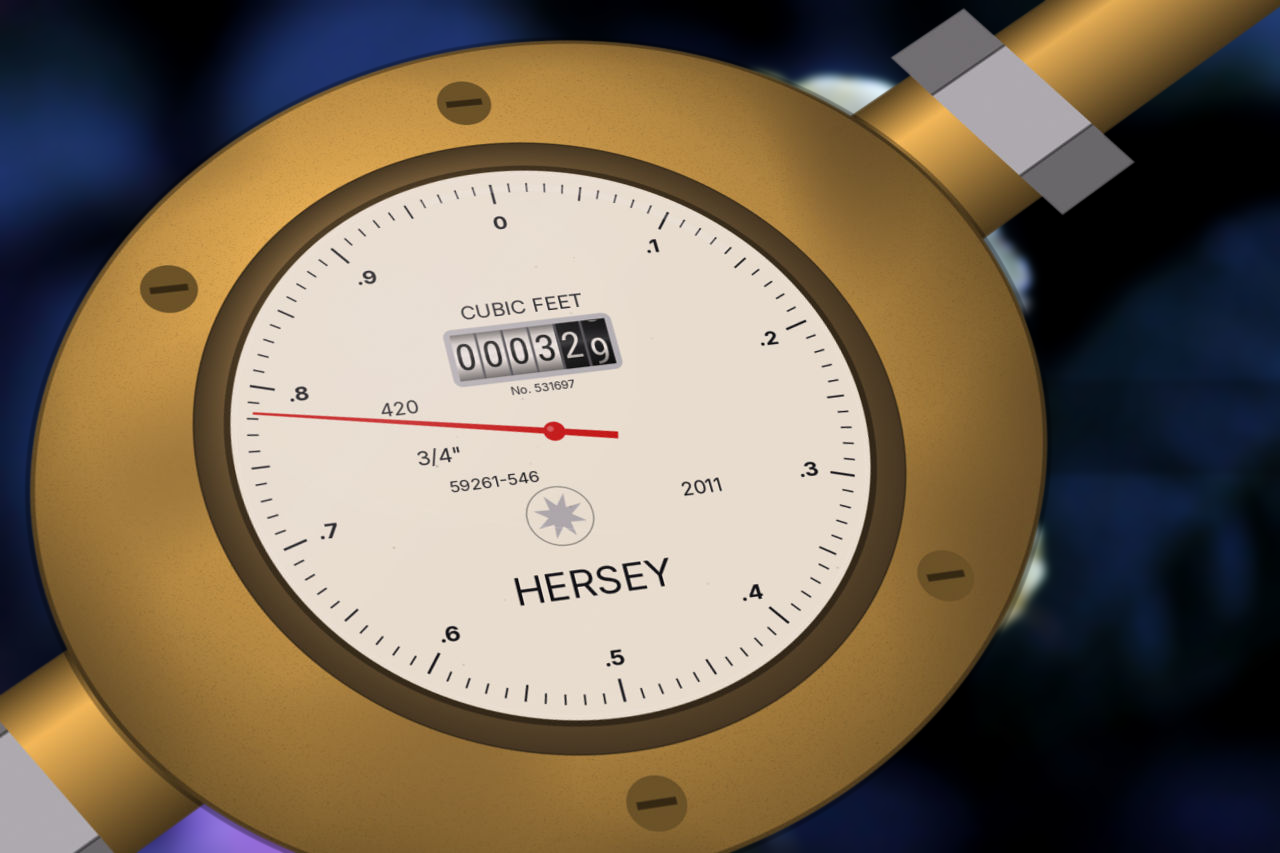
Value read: 328.78ft³
